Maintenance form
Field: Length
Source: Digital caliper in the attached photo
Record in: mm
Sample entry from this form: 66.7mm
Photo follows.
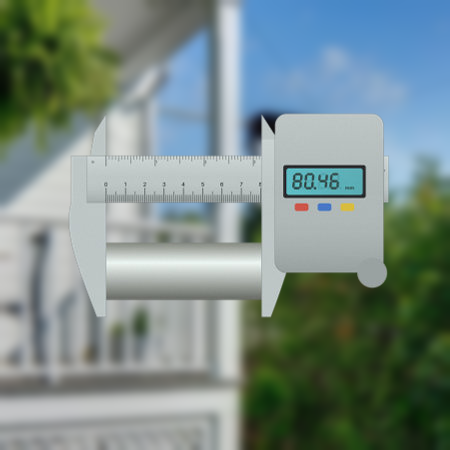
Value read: 80.46mm
